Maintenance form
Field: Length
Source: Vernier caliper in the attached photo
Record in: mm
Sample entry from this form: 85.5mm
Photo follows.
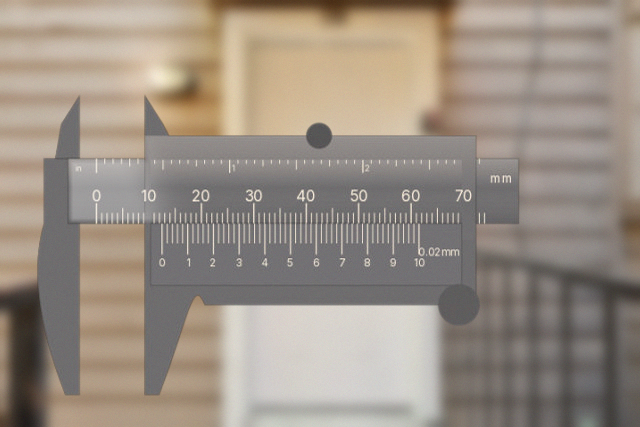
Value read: 12.5mm
